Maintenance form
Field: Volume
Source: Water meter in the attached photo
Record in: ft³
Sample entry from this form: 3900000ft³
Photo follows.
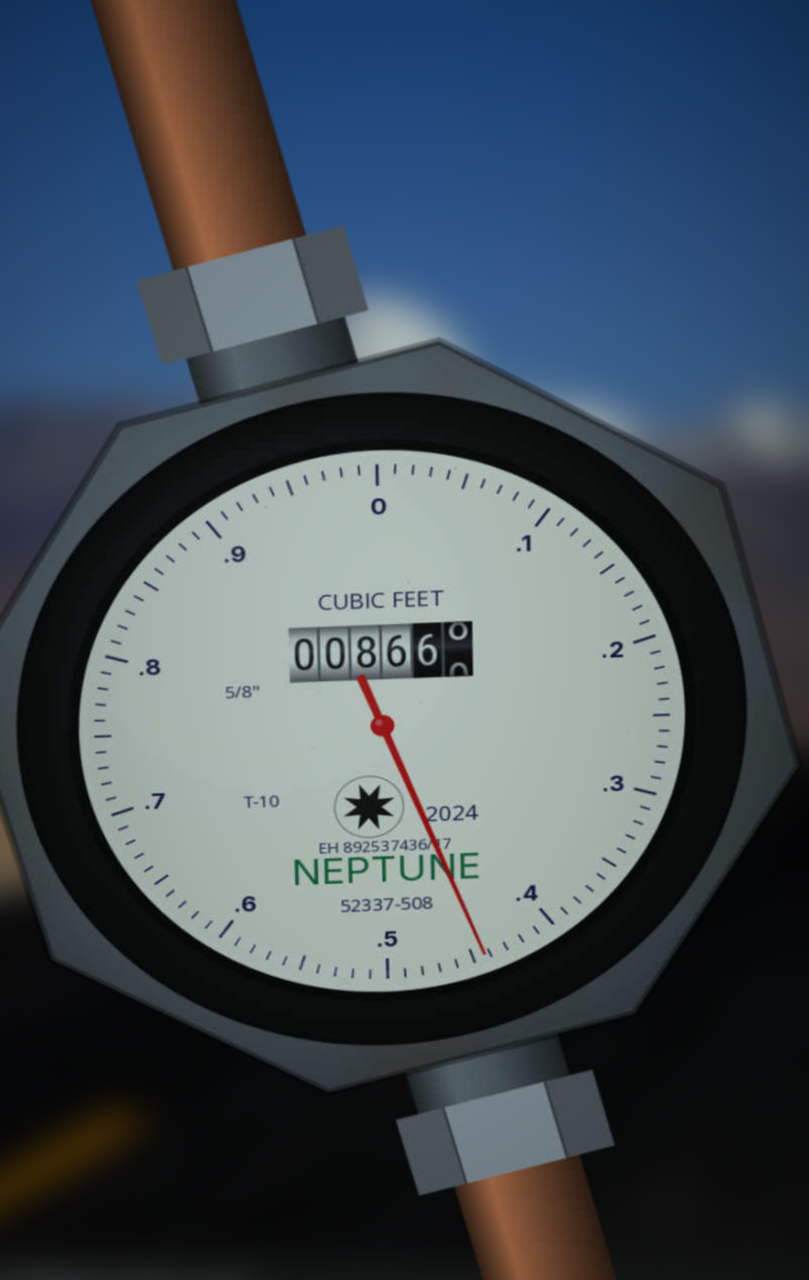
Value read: 8668.44ft³
